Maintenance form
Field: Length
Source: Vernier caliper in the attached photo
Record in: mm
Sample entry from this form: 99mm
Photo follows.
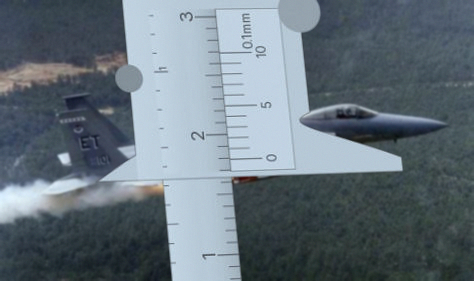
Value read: 17.9mm
